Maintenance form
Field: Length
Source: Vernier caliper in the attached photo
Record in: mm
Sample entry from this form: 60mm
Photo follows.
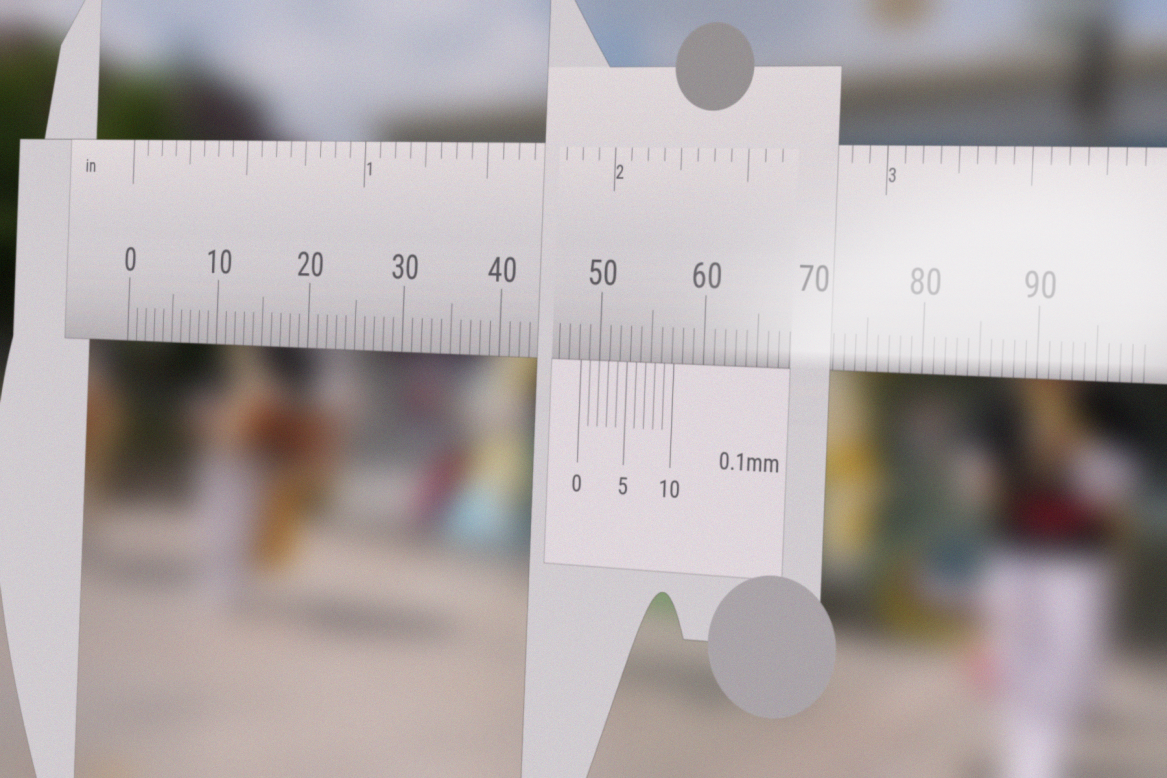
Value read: 48.2mm
